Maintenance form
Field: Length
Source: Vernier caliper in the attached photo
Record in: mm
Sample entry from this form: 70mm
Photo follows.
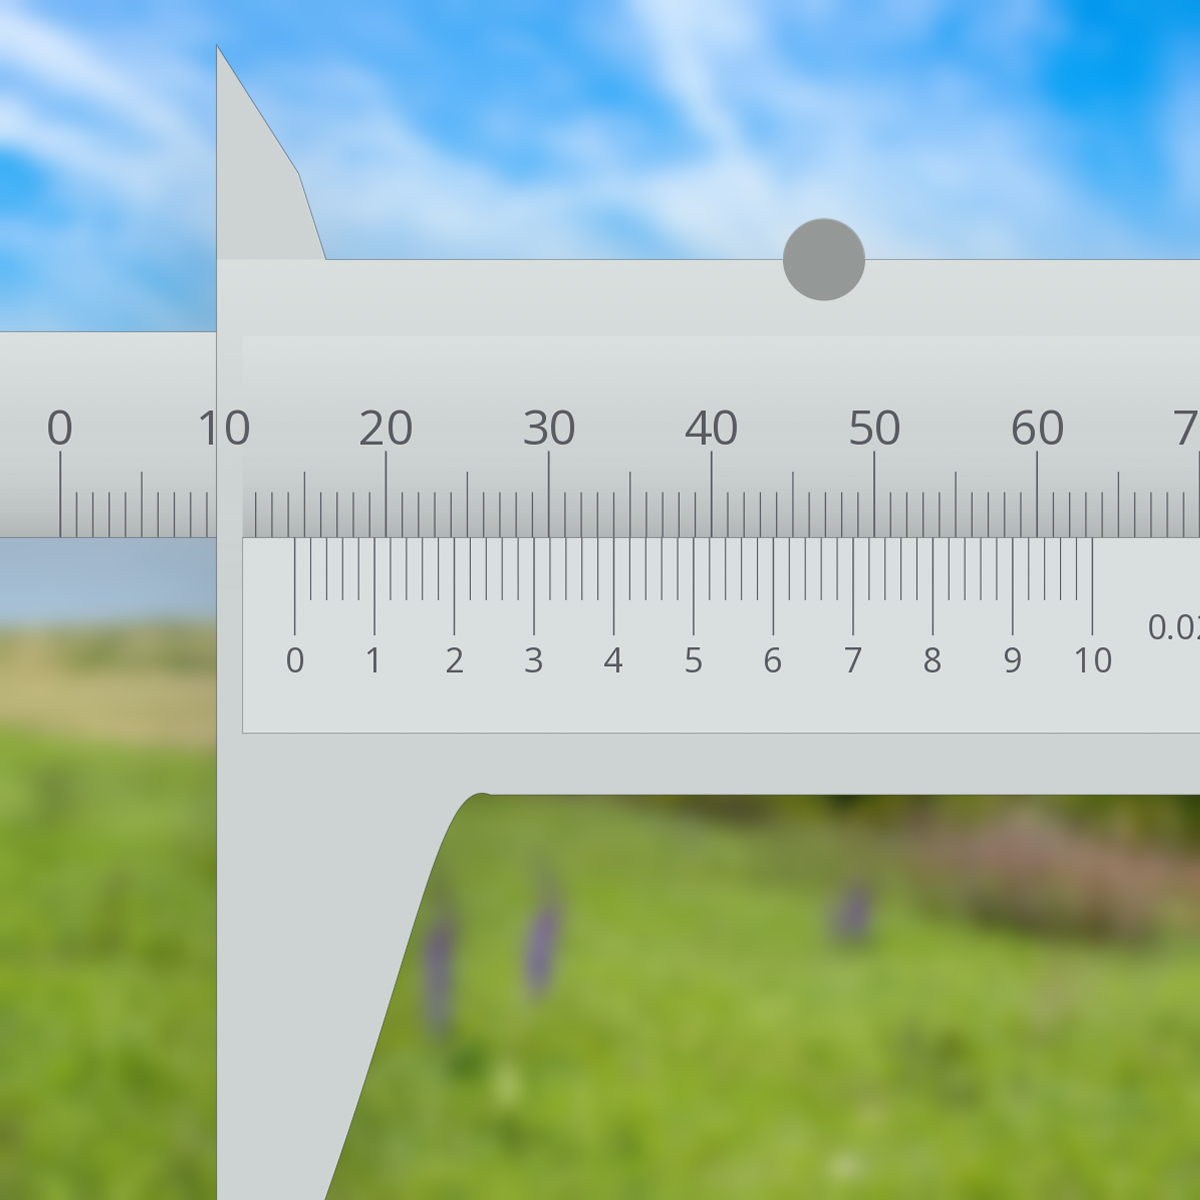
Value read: 14.4mm
